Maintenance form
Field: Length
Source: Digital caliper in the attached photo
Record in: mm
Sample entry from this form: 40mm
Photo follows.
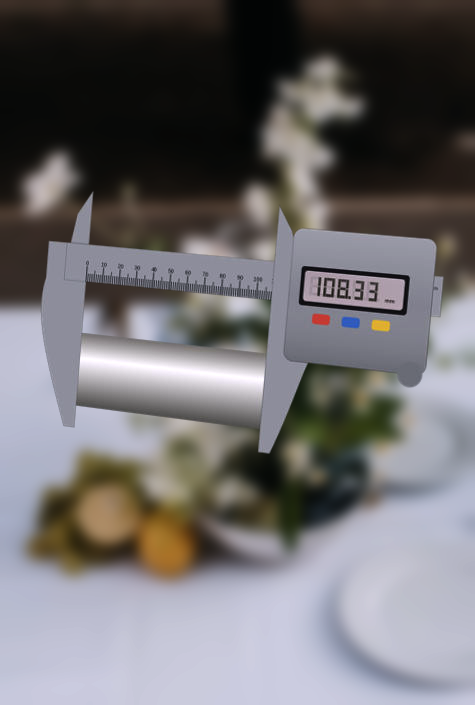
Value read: 108.33mm
